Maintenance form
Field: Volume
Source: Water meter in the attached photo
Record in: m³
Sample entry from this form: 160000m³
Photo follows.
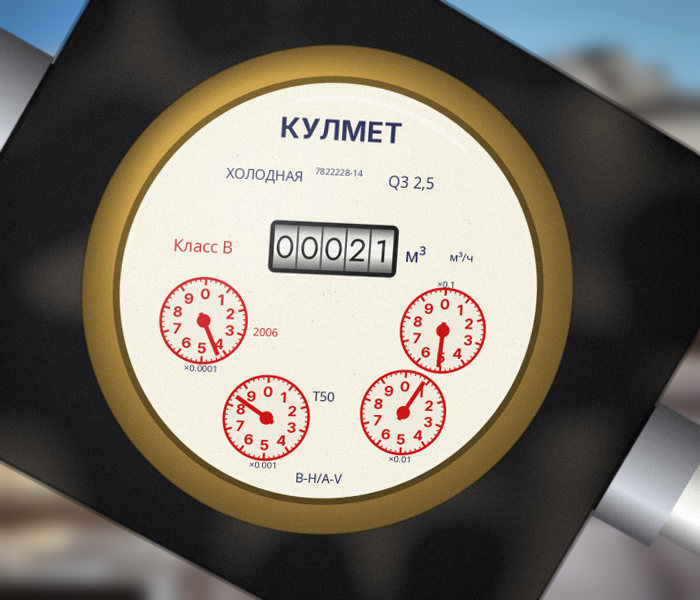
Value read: 21.5084m³
